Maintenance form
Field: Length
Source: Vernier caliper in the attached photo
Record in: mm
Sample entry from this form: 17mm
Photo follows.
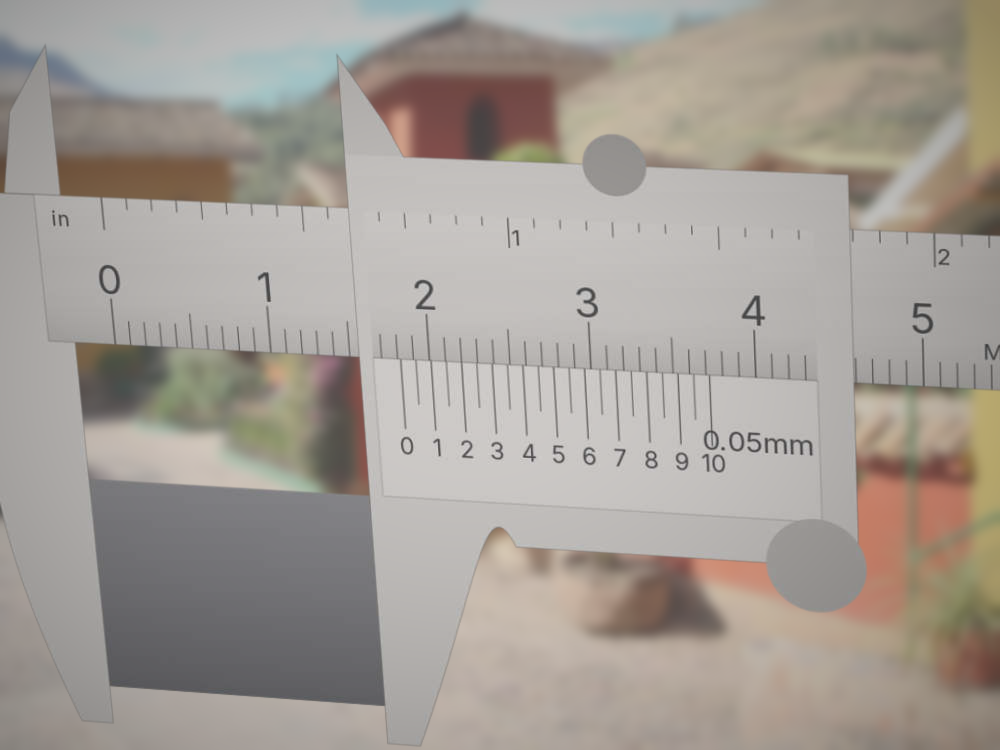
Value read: 18.2mm
